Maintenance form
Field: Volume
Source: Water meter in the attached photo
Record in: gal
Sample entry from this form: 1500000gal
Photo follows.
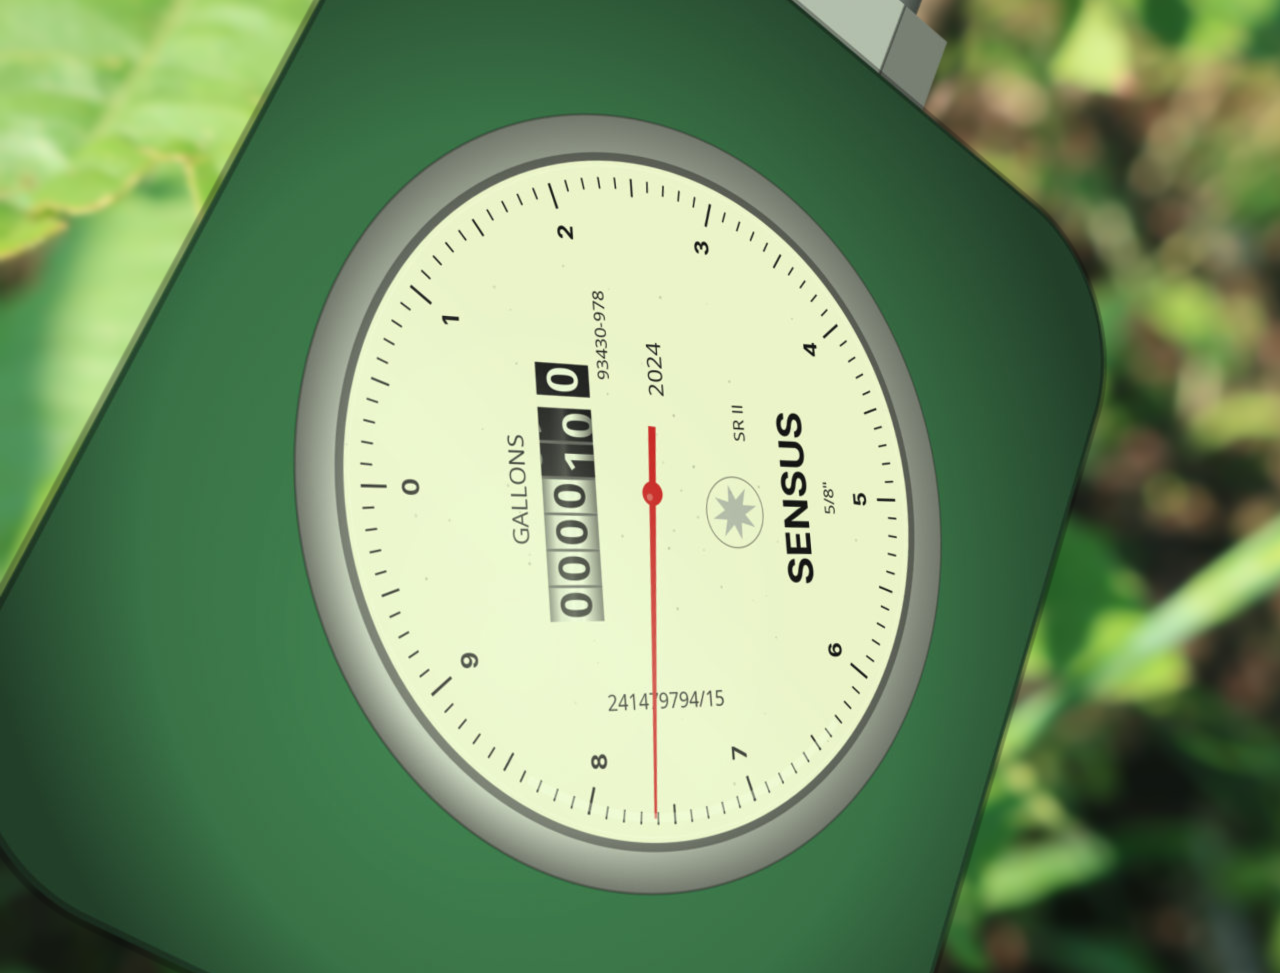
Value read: 97.6gal
